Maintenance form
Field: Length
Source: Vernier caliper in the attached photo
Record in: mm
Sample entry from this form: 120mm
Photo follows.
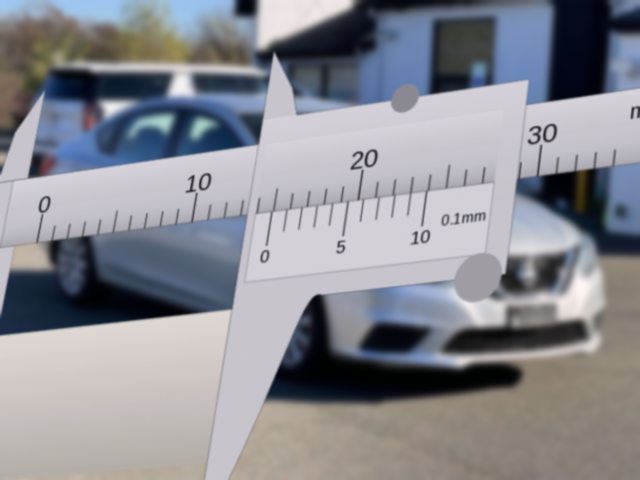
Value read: 14.9mm
